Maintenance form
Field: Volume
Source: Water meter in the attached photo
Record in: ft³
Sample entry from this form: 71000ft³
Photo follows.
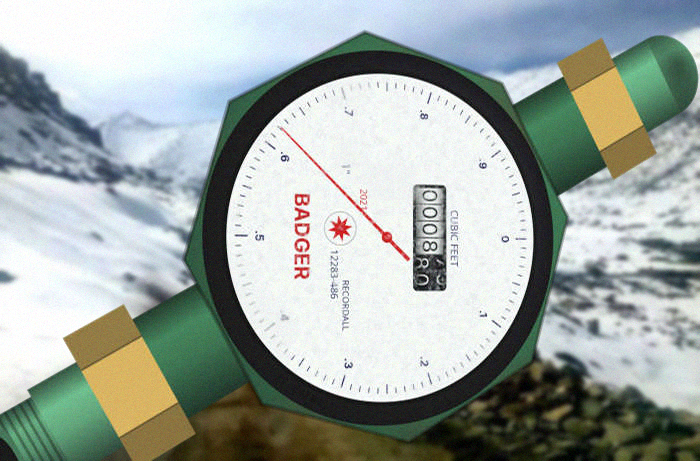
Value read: 879.62ft³
